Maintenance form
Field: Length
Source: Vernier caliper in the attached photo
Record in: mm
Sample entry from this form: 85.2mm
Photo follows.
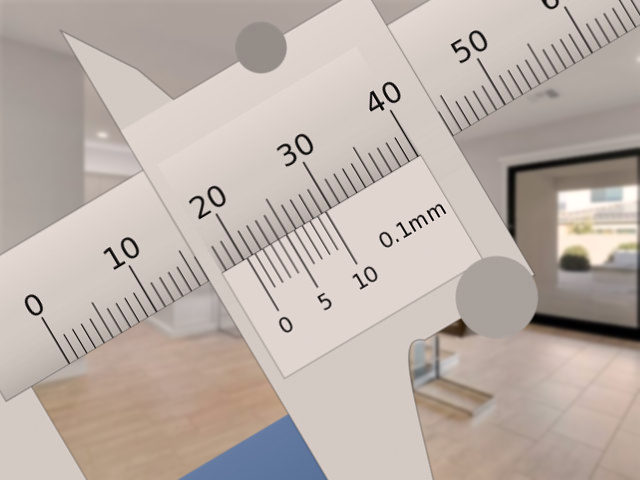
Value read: 20.4mm
